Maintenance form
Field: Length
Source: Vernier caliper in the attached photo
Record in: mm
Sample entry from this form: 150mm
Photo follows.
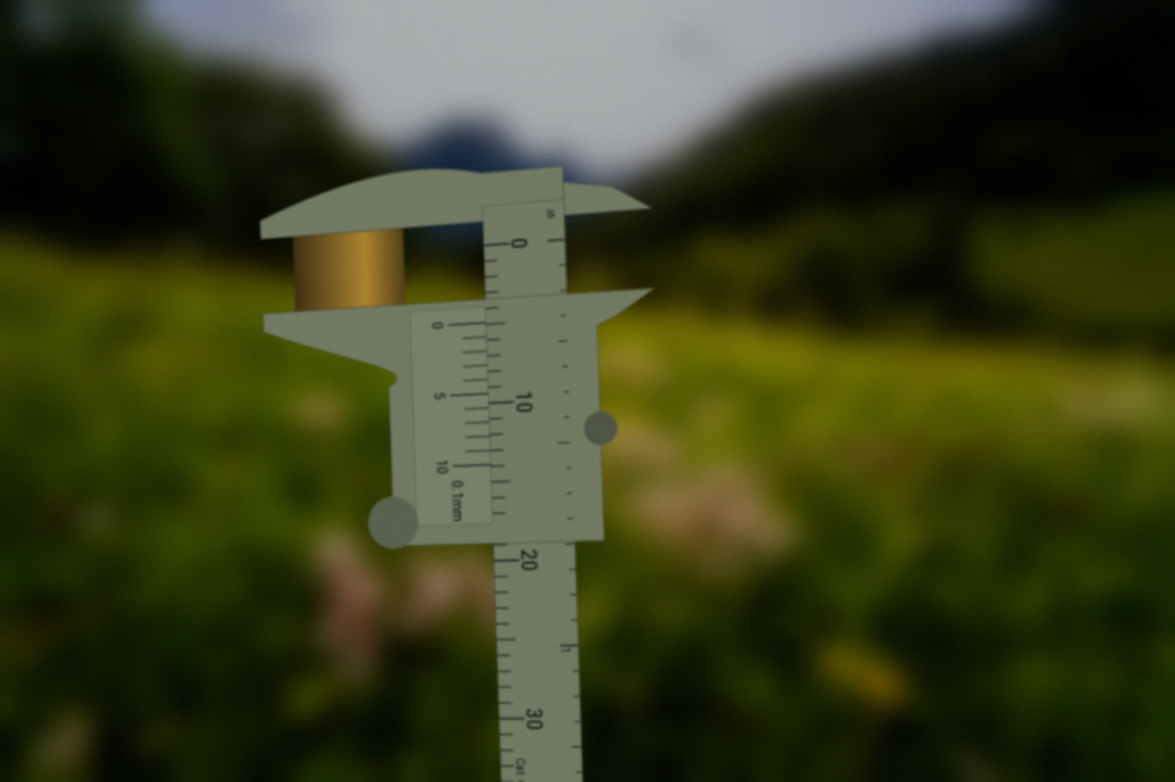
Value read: 4.9mm
